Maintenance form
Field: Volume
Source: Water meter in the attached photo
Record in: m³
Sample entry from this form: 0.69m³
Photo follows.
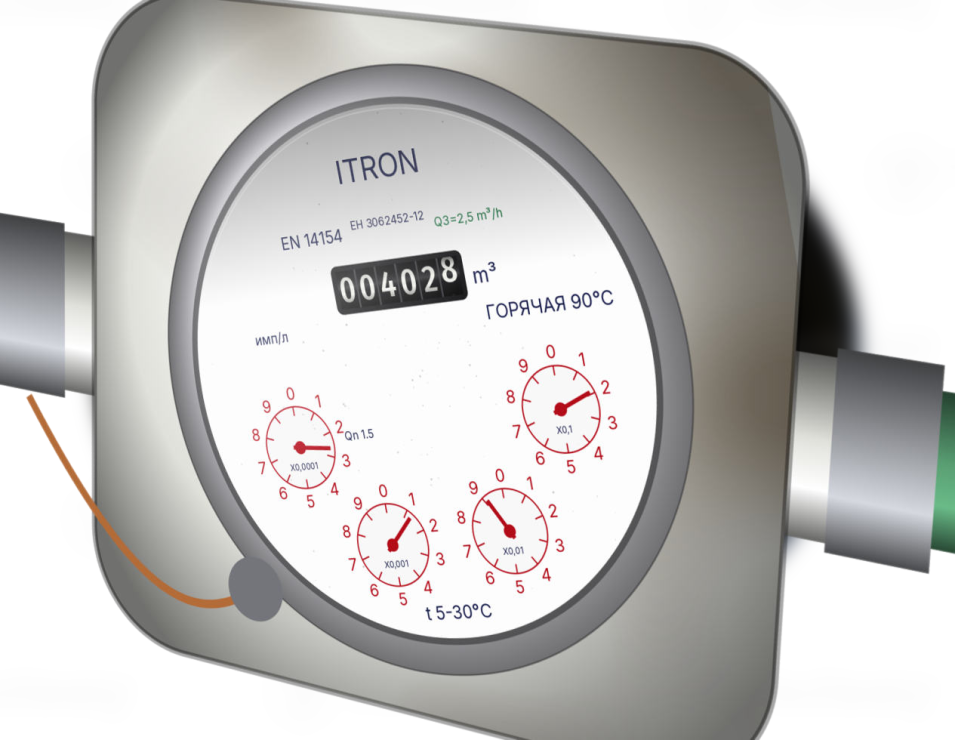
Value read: 4028.1912m³
